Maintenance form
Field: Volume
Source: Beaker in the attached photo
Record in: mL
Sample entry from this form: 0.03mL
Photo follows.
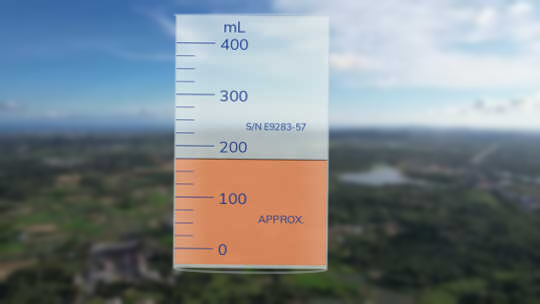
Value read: 175mL
